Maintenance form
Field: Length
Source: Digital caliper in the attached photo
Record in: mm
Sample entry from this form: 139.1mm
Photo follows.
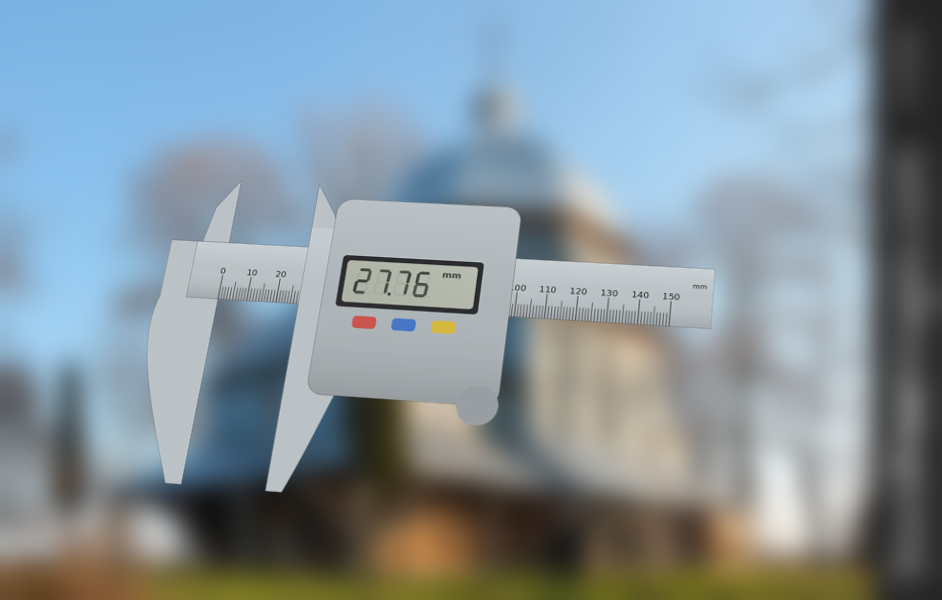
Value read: 27.76mm
